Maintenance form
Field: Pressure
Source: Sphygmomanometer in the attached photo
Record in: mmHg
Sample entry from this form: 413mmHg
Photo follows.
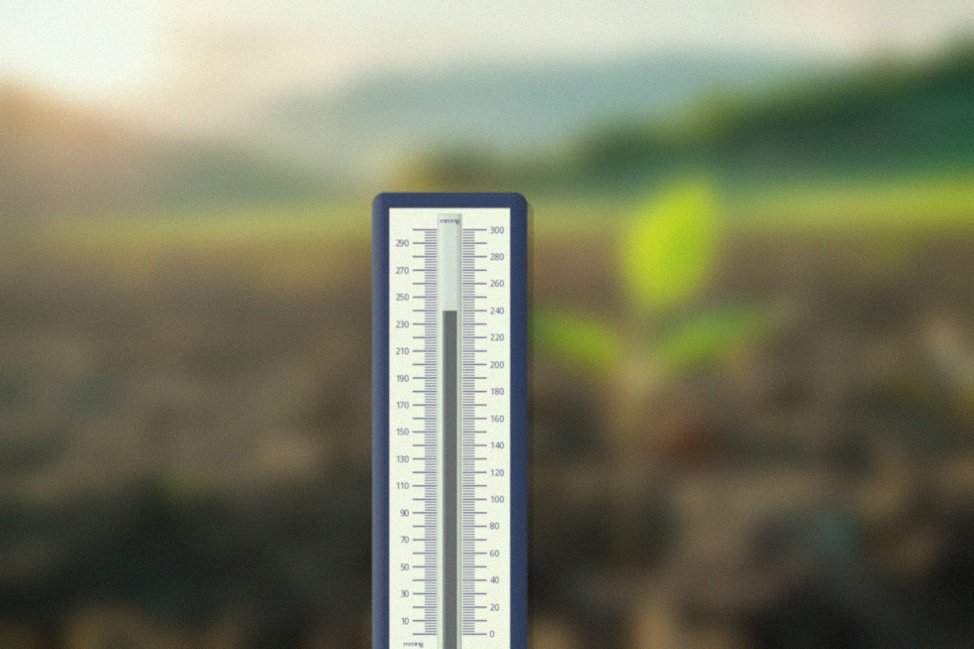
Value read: 240mmHg
